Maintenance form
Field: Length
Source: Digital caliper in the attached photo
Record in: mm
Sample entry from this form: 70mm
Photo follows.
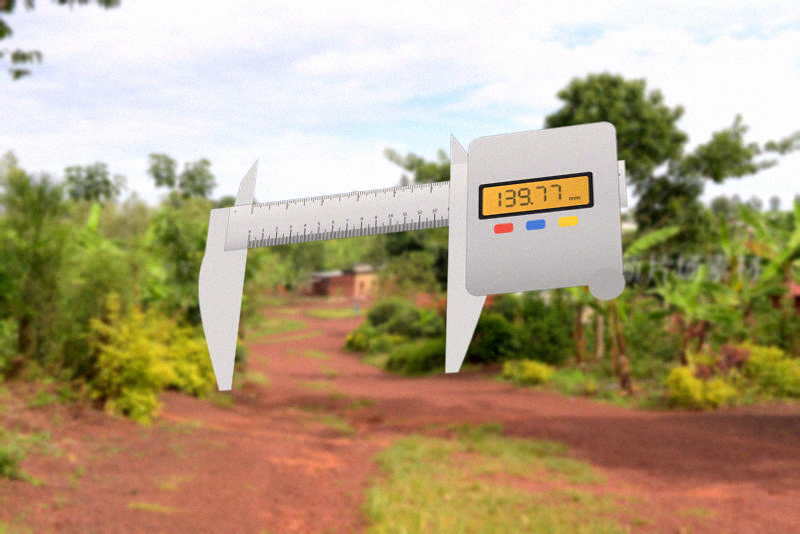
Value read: 139.77mm
